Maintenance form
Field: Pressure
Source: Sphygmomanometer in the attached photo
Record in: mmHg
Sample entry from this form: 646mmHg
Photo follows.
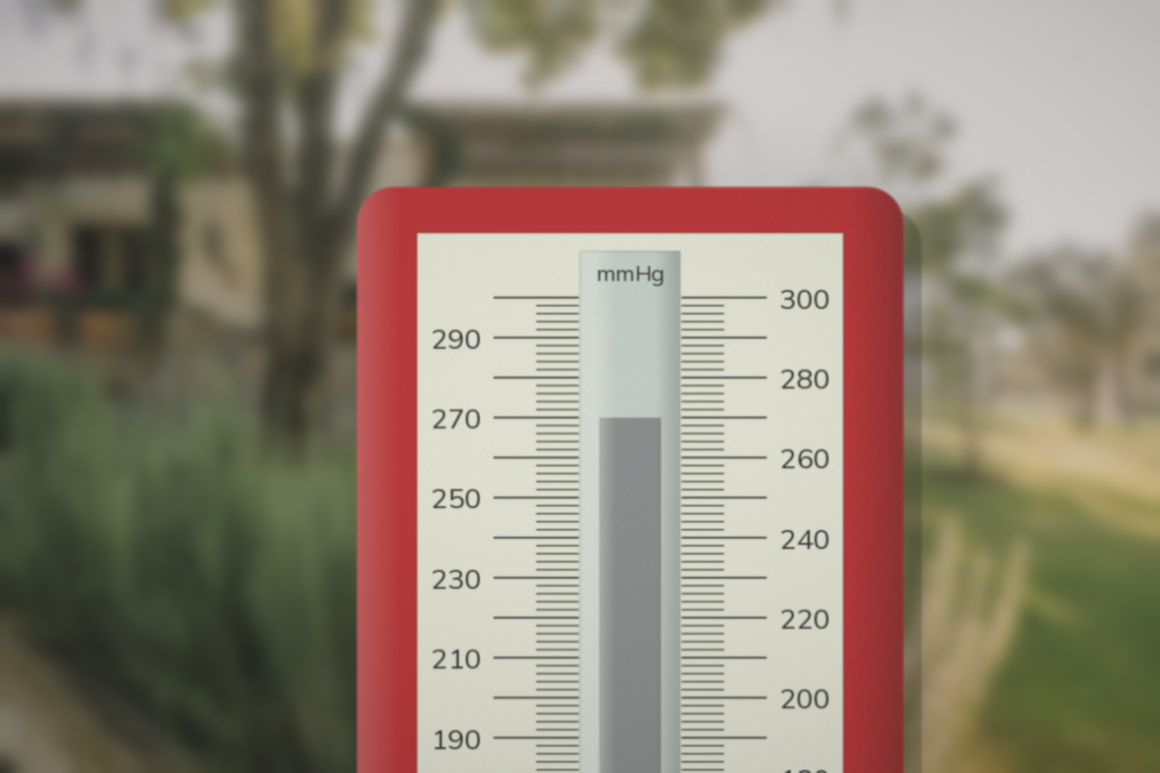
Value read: 270mmHg
